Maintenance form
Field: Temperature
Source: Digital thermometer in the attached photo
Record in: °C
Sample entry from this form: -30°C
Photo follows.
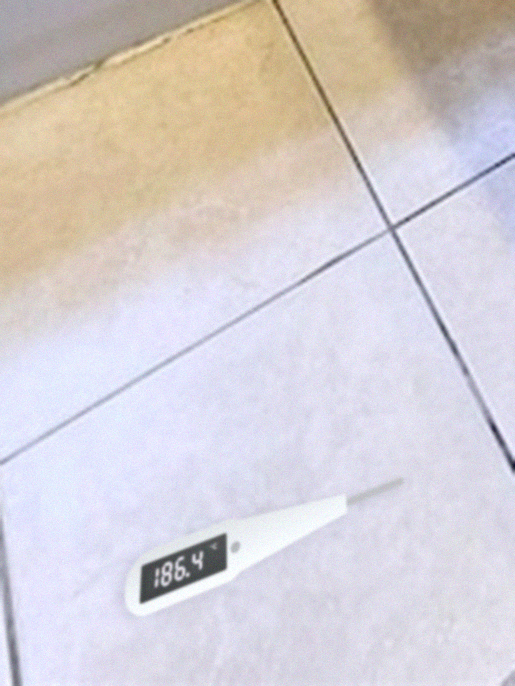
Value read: 186.4°C
